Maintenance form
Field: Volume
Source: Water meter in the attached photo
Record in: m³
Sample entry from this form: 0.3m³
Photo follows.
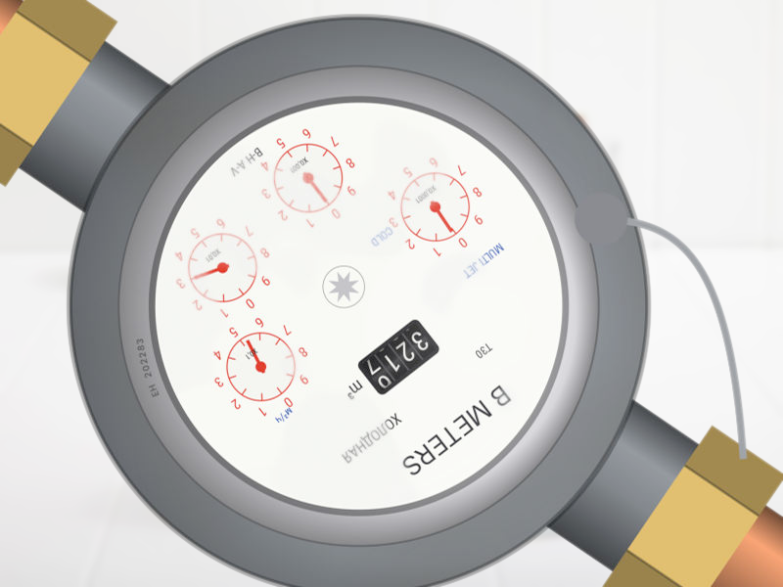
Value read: 3216.5300m³
